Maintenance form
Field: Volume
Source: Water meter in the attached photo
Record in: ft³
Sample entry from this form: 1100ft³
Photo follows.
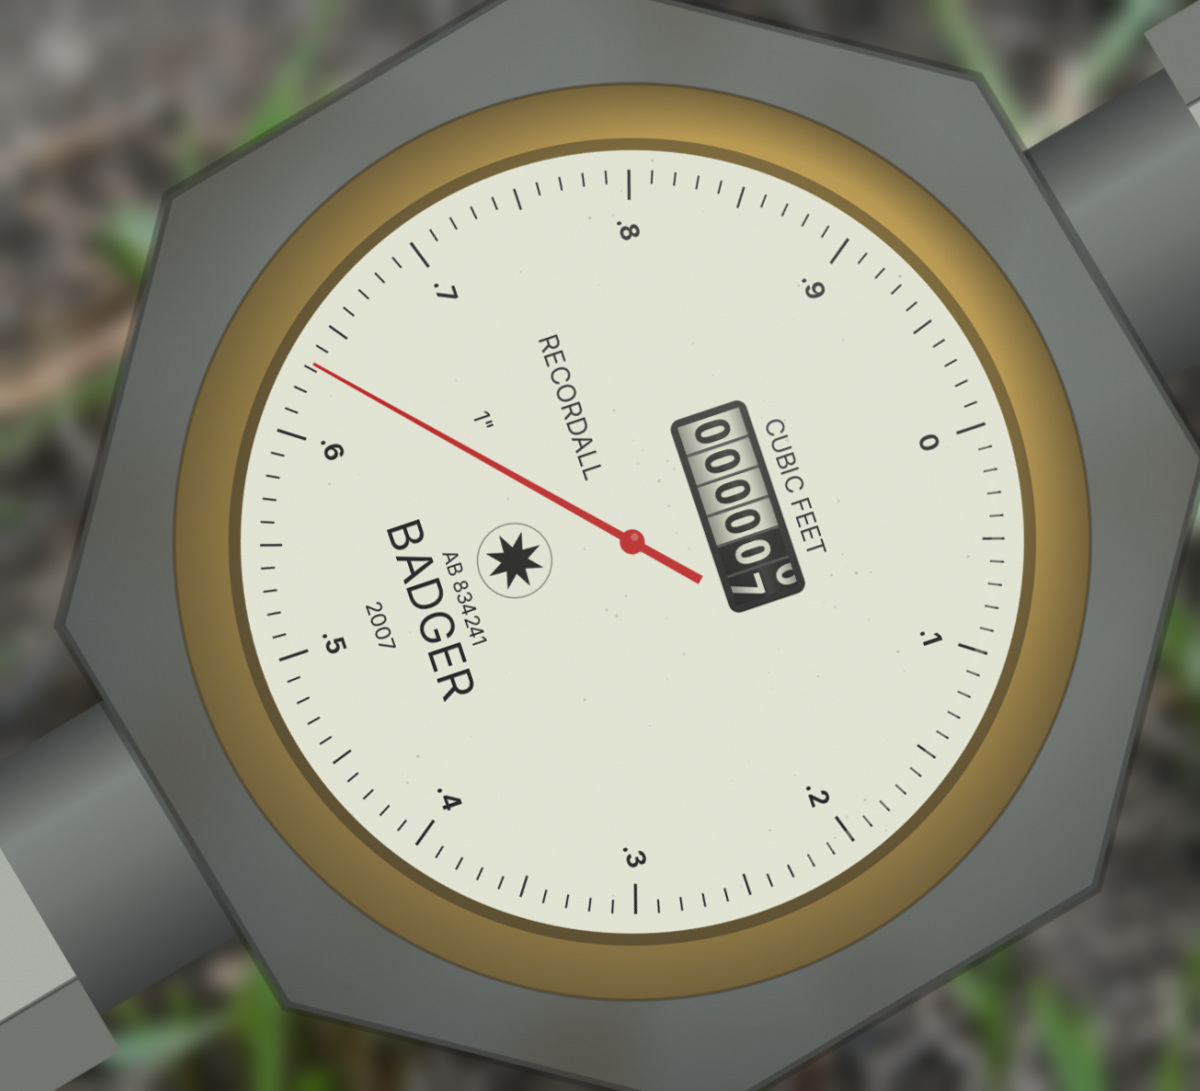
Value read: 6.63ft³
